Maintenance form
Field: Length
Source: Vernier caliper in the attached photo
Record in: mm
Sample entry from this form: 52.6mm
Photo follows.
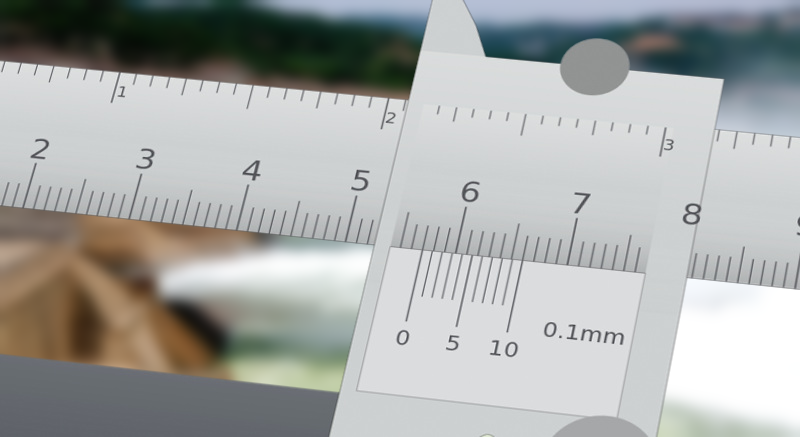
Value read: 57.0mm
